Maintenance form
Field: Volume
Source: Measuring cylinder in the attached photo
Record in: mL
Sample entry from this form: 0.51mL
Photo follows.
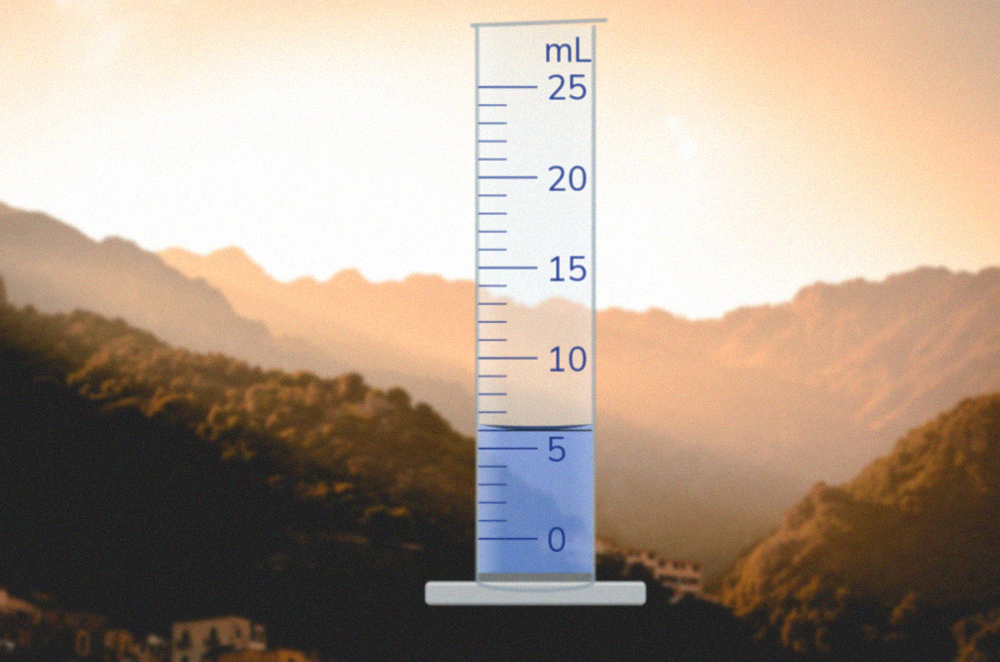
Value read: 6mL
